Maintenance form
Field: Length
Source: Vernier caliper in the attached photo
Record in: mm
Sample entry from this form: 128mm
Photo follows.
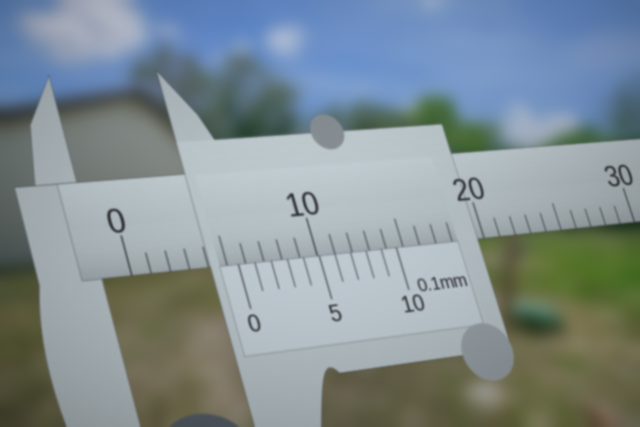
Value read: 5.6mm
